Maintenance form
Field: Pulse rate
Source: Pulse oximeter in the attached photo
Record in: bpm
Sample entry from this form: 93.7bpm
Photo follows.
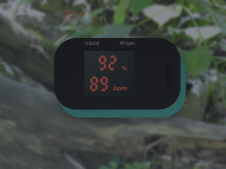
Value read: 89bpm
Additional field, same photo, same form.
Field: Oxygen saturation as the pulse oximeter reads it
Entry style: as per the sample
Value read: 92%
